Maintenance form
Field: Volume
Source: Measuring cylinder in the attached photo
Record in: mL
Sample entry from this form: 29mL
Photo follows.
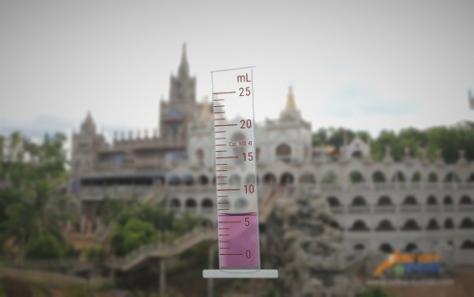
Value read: 6mL
